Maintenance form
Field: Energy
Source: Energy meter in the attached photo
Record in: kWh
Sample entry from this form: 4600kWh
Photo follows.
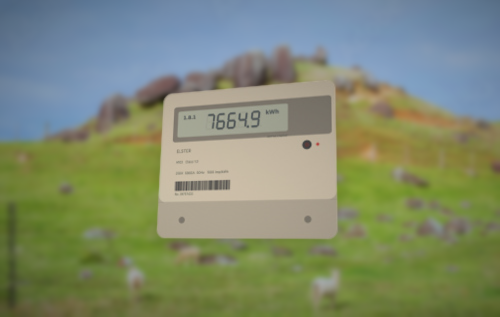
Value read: 7664.9kWh
